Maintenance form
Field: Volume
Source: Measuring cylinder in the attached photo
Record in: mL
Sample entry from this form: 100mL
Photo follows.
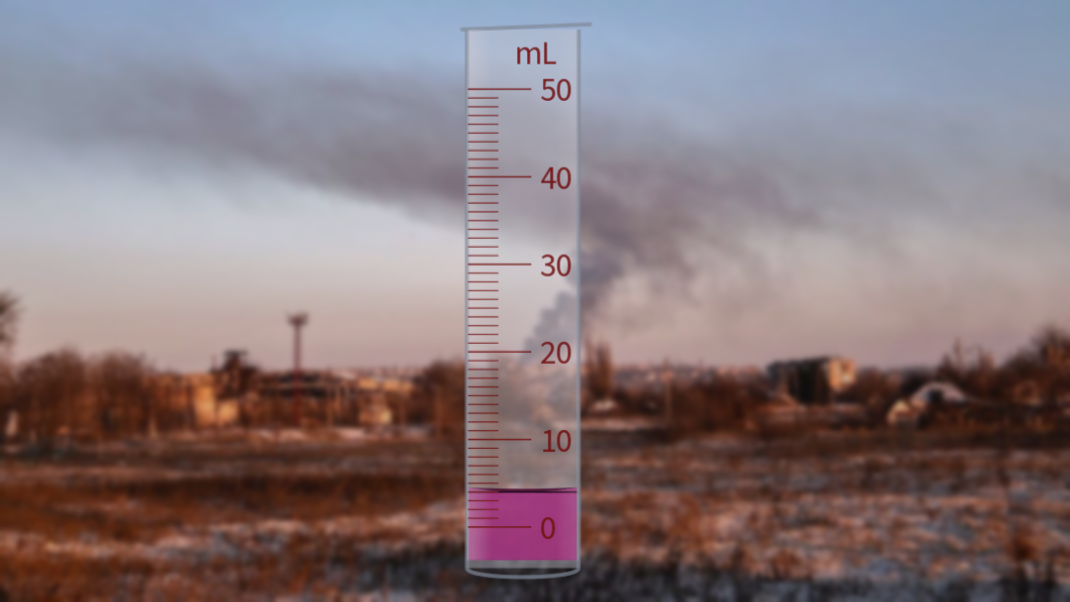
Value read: 4mL
